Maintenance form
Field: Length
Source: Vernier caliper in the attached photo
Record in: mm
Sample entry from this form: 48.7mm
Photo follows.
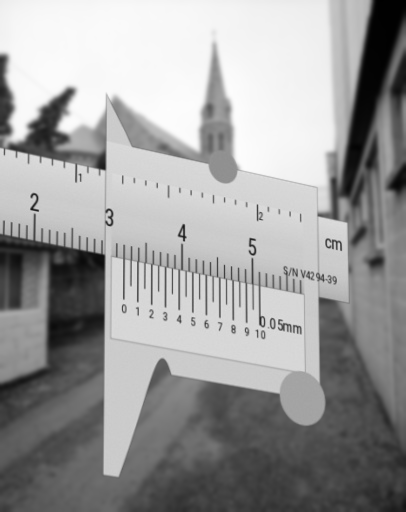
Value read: 32.0mm
